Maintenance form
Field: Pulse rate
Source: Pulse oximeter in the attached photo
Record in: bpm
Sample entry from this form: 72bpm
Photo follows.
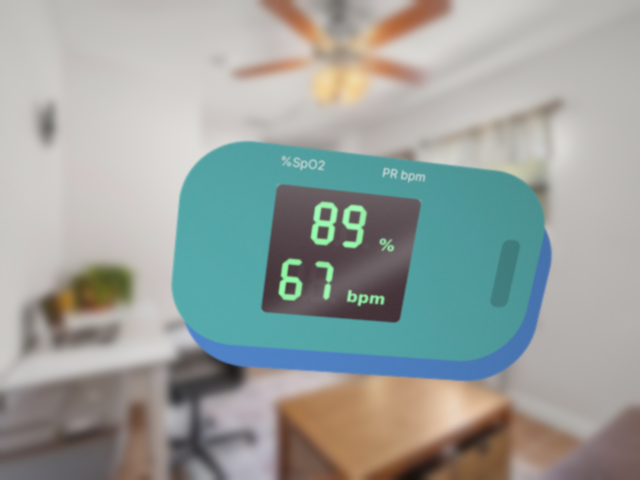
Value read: 67bpm
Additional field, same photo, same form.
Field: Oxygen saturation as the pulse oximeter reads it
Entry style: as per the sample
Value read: 89%
